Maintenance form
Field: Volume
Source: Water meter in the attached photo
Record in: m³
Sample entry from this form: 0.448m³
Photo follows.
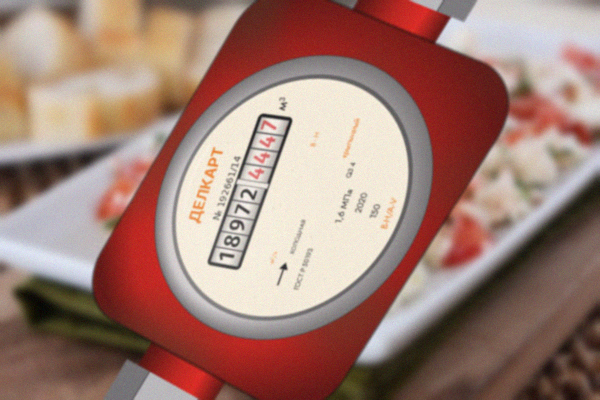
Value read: 18972.4447m³
